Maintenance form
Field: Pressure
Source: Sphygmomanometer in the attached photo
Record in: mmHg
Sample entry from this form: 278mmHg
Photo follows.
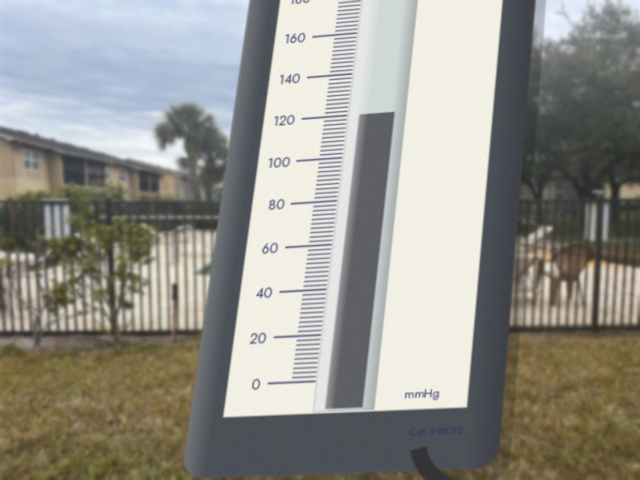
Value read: 120mmHg
